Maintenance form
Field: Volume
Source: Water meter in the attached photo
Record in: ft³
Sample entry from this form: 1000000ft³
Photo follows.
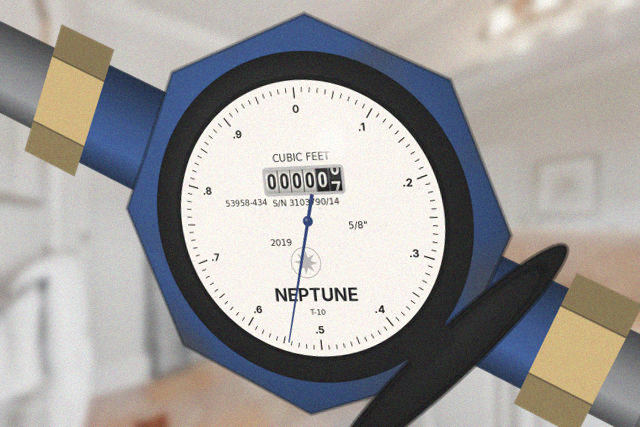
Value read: 6.54ft³
